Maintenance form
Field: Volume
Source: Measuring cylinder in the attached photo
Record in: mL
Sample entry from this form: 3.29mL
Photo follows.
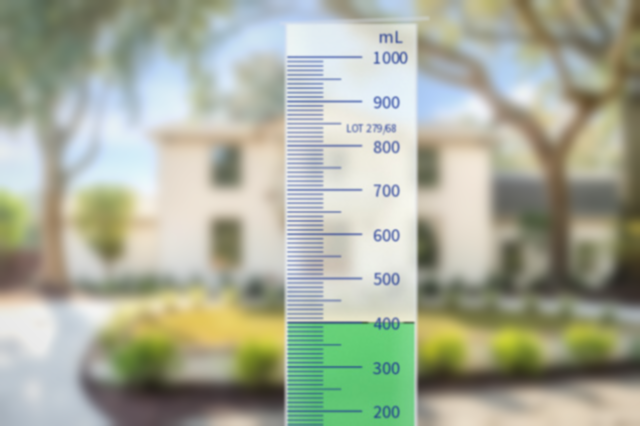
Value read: 400mL
